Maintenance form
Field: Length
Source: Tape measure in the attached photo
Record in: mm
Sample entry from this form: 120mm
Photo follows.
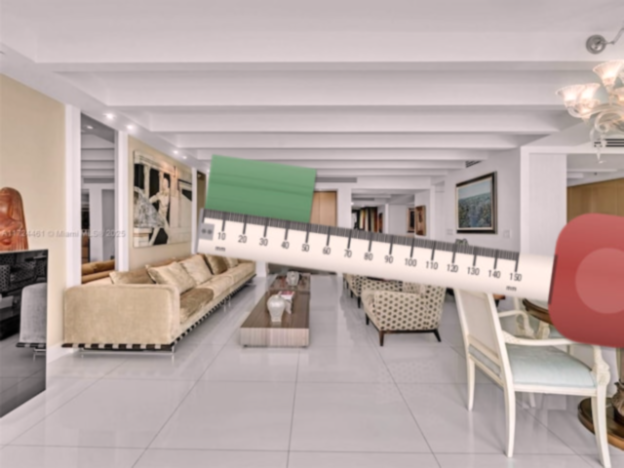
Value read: 50mm
